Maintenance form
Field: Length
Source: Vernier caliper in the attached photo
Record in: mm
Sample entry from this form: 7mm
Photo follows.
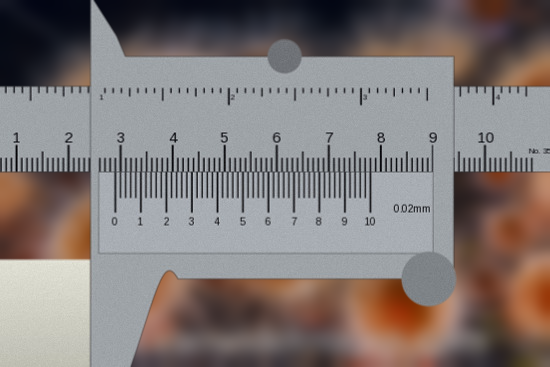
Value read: 29.0mm
